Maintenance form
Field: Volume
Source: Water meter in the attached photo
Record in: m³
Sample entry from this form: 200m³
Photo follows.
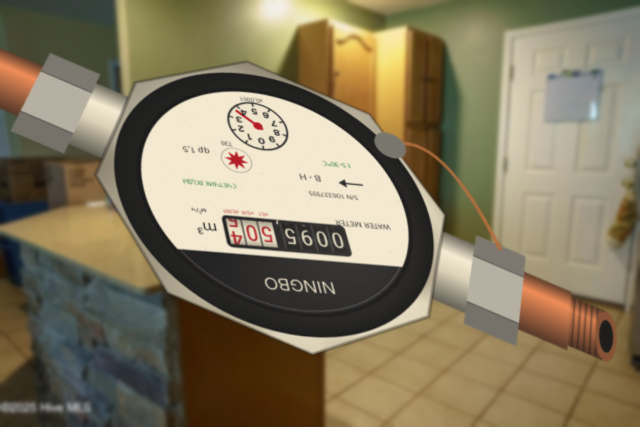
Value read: 95.5043m³
